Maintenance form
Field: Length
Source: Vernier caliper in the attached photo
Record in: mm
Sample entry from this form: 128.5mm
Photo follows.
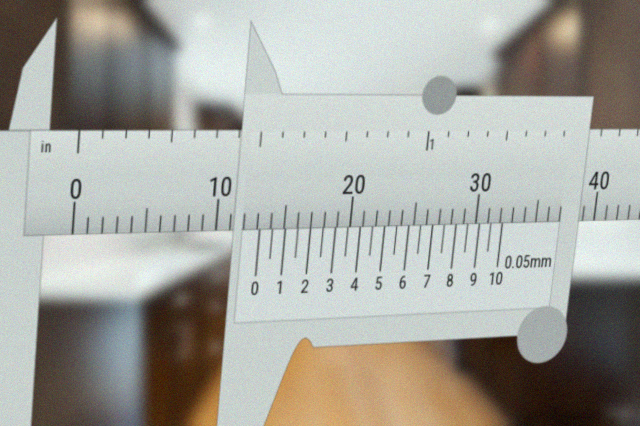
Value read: 13.2mm
